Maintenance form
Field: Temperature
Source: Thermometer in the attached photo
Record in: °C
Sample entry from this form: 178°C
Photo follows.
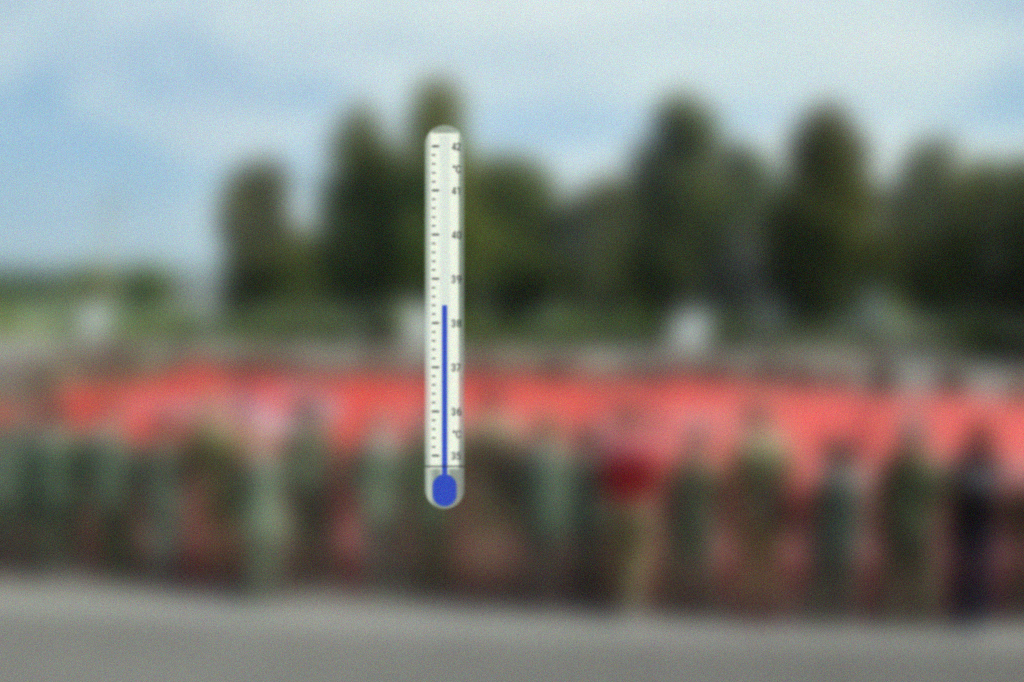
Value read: 38.4°C
